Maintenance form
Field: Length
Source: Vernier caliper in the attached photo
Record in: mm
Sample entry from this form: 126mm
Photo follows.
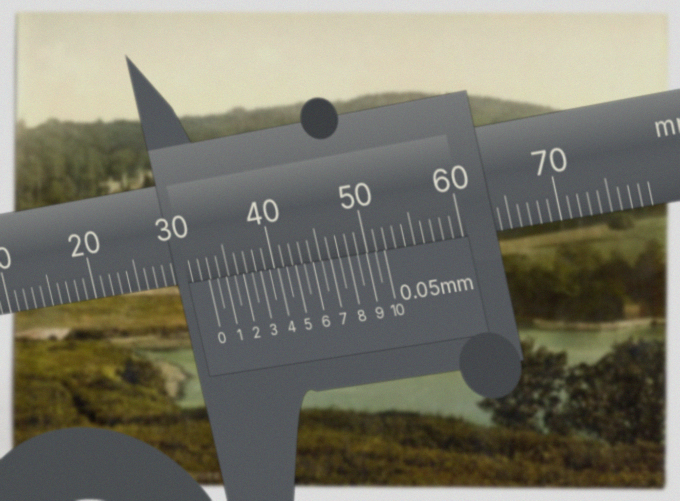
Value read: 32.8mm
